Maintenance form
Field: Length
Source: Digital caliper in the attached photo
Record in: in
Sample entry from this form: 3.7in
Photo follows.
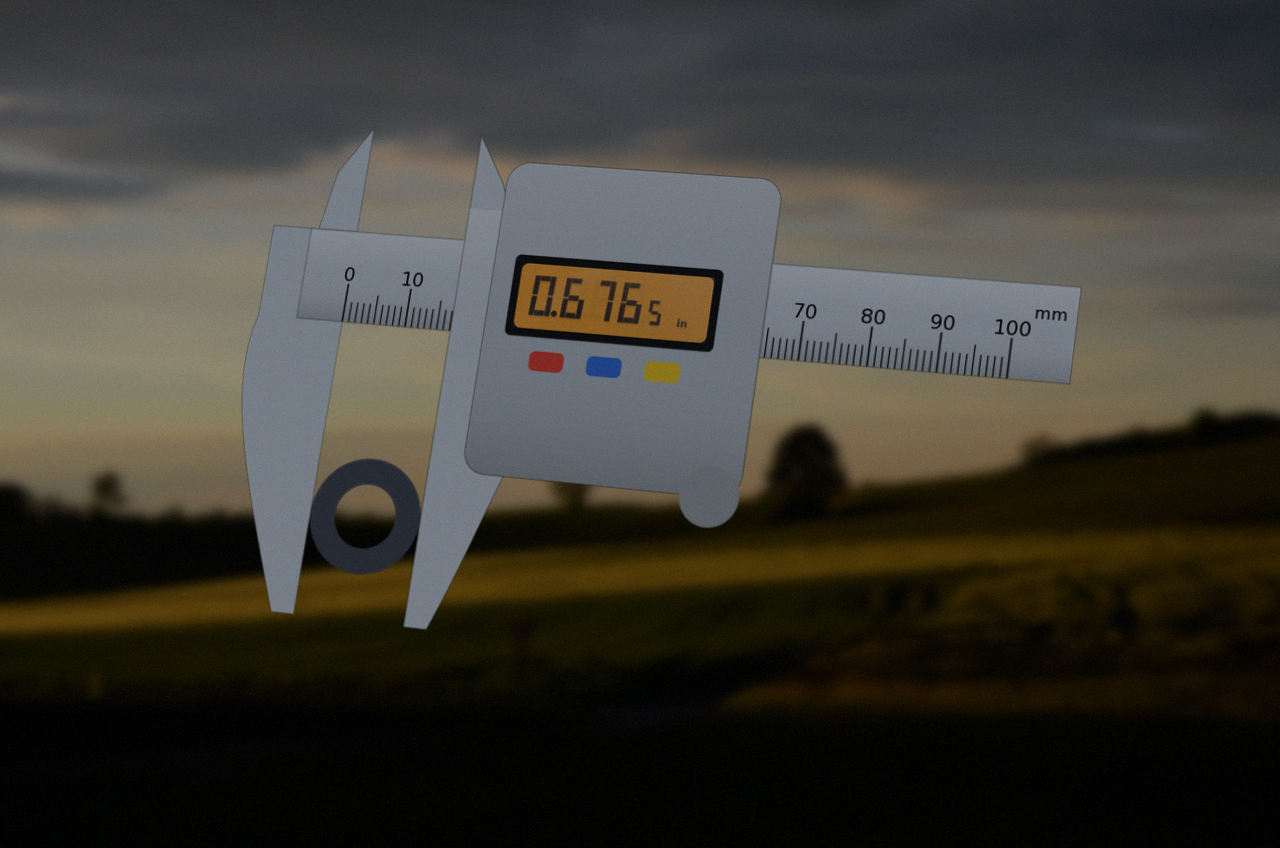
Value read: 0.6765in
